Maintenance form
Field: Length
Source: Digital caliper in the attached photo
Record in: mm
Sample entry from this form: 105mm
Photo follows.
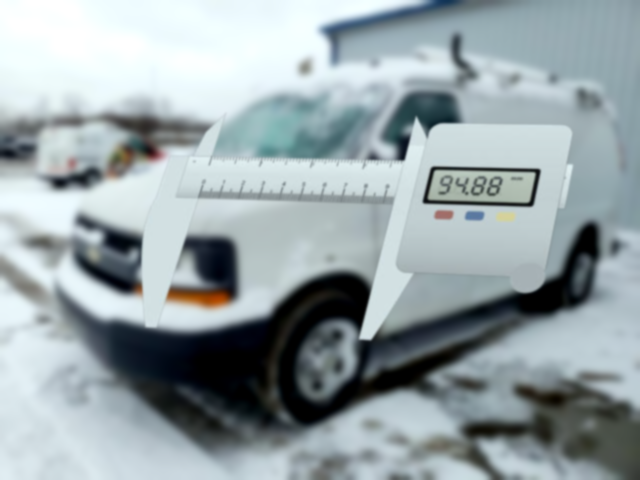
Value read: 94.88mm
